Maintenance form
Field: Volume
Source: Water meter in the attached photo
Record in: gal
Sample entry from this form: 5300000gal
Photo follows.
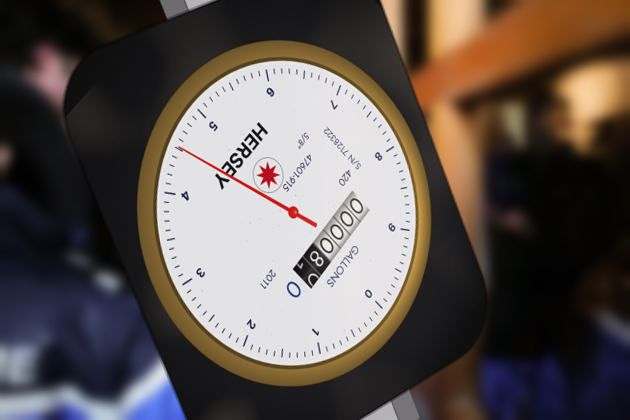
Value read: 804.5gal
